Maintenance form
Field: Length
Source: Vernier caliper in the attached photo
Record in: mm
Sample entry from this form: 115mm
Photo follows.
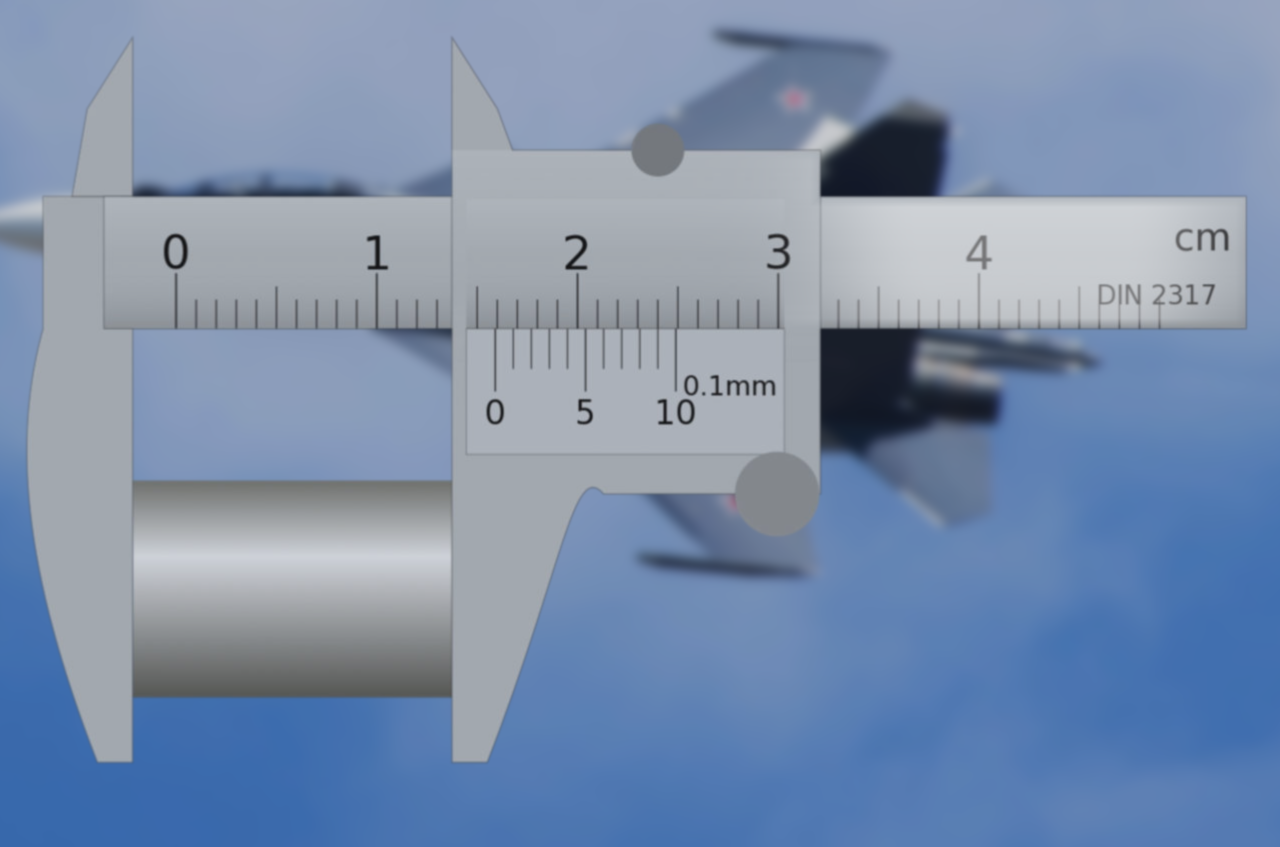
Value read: 15.9mm
